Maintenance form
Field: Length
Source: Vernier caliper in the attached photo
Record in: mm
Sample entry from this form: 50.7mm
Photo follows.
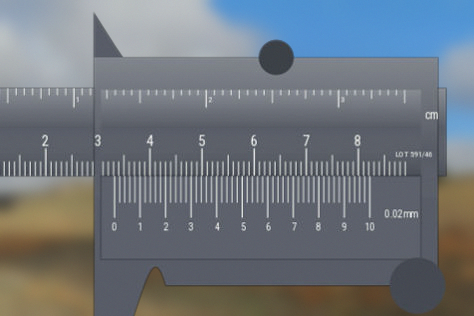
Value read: 33.2mm
